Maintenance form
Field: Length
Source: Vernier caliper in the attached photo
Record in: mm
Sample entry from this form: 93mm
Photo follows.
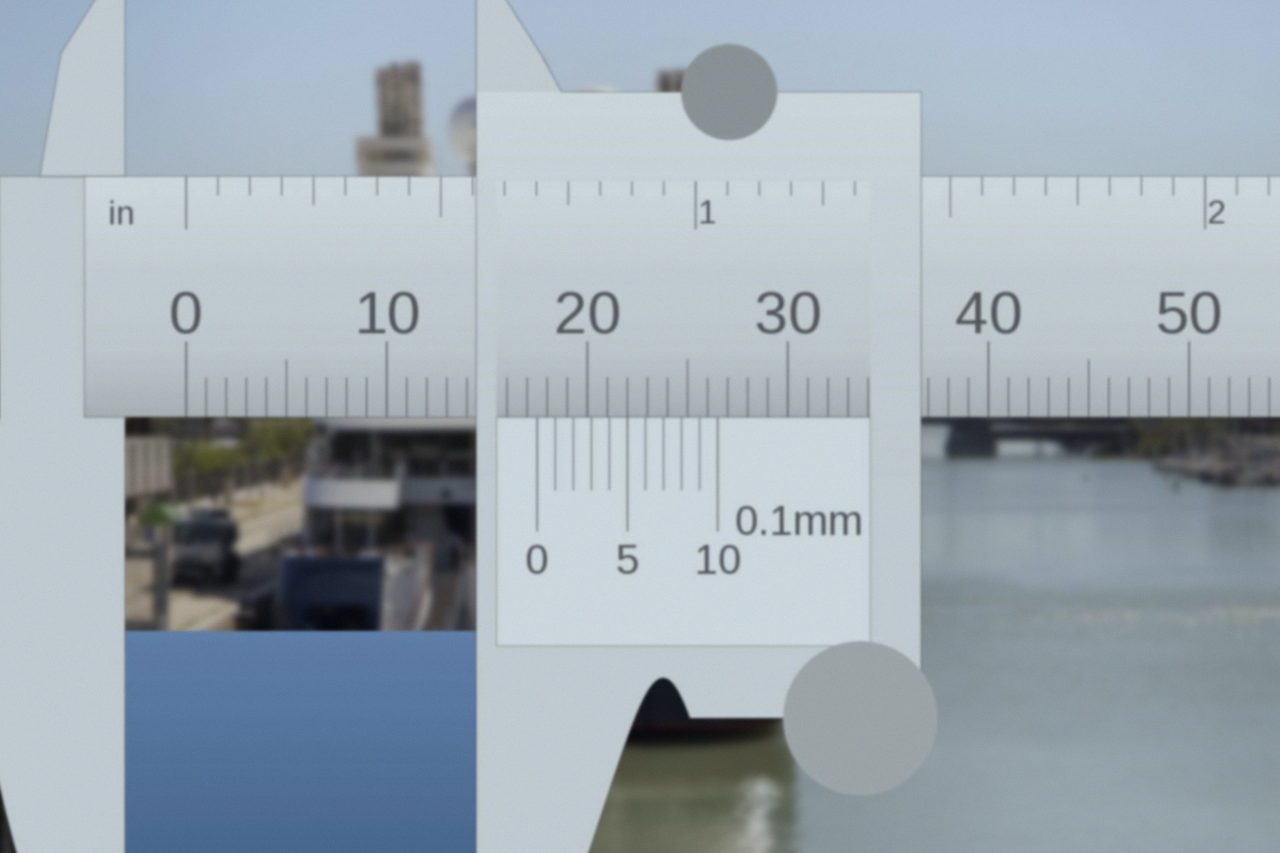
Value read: 17.5mm
